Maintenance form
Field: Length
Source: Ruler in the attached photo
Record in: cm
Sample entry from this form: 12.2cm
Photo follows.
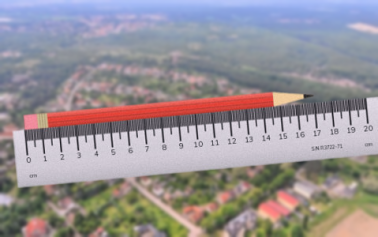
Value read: 17cm
